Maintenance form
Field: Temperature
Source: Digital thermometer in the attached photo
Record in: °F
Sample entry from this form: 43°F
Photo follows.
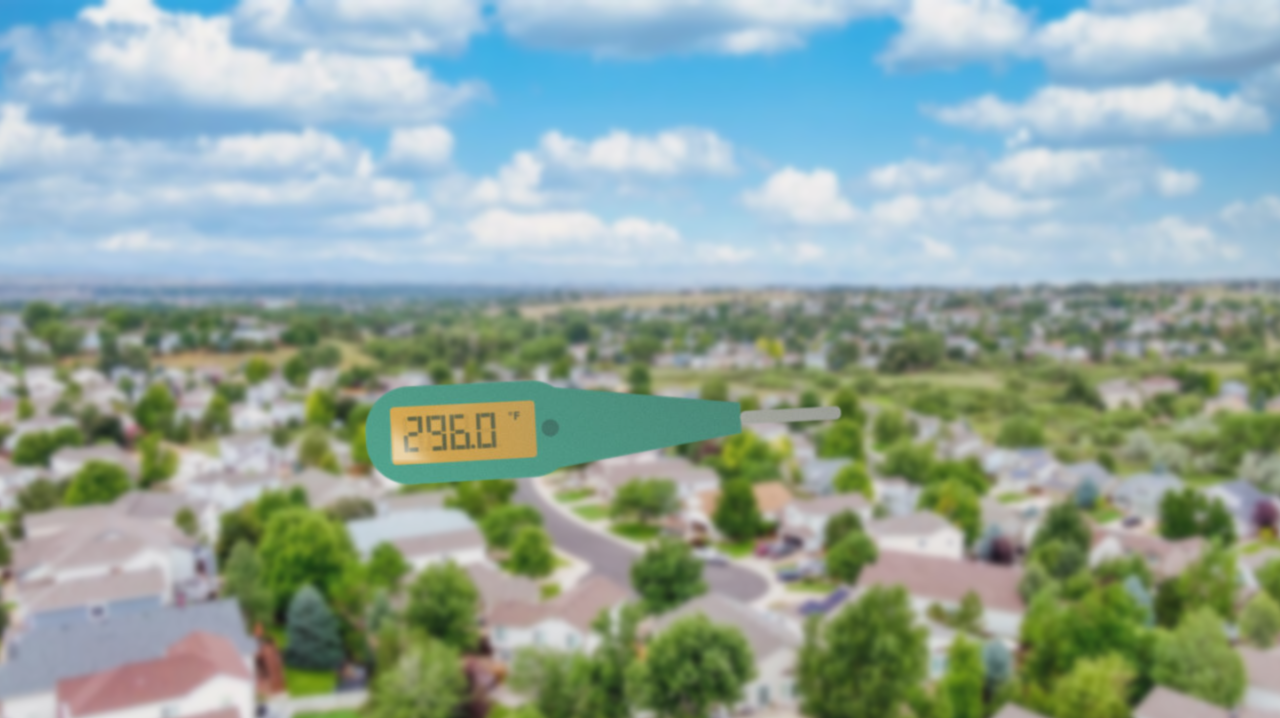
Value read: 296.0°F
